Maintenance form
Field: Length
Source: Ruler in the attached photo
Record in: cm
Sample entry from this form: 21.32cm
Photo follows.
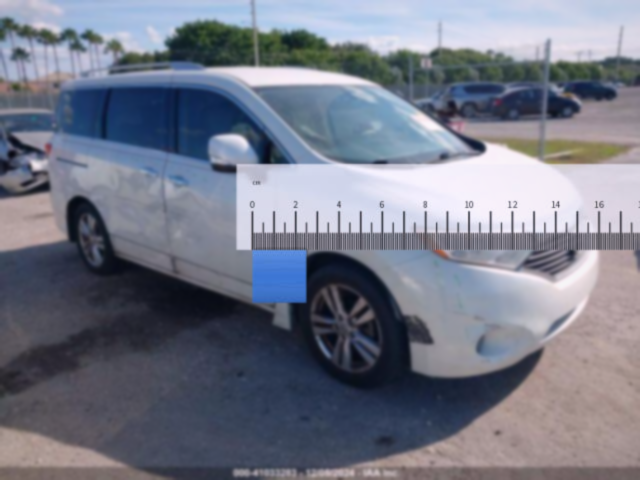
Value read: 2.5cm
